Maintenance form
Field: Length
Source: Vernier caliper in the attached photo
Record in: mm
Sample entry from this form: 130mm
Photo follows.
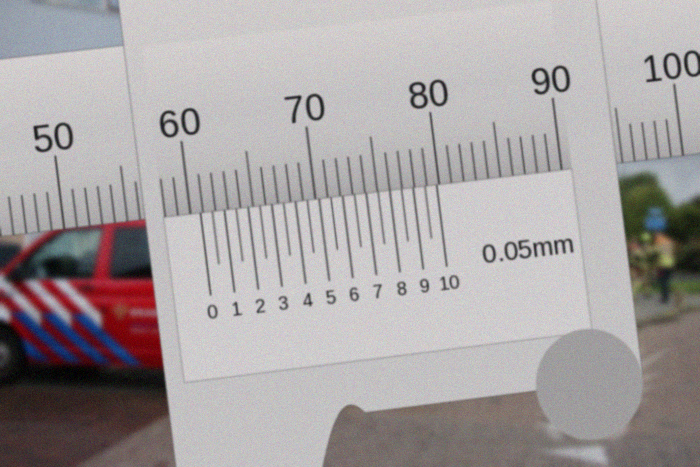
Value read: 60.8mm
